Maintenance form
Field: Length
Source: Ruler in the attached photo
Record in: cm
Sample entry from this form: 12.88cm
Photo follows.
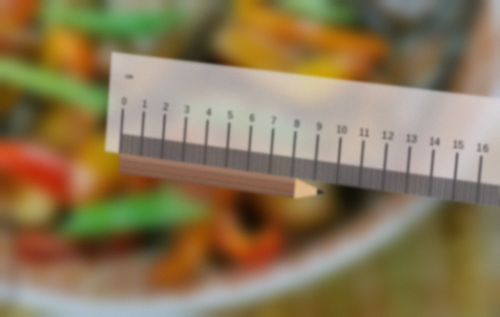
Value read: 9.5cm
